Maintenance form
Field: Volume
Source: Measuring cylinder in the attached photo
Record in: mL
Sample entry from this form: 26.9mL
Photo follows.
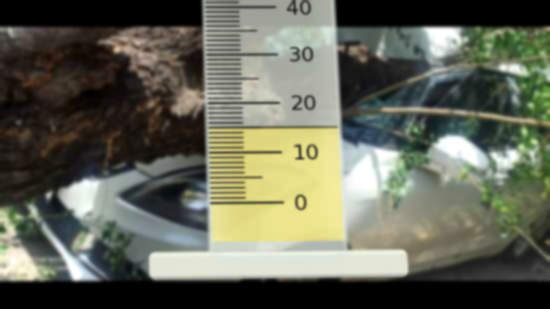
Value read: 15mL
